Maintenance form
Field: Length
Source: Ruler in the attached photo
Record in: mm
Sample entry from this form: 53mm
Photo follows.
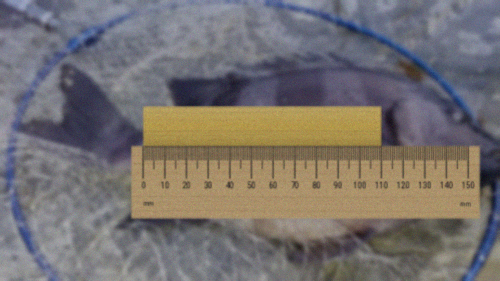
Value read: 110mm
